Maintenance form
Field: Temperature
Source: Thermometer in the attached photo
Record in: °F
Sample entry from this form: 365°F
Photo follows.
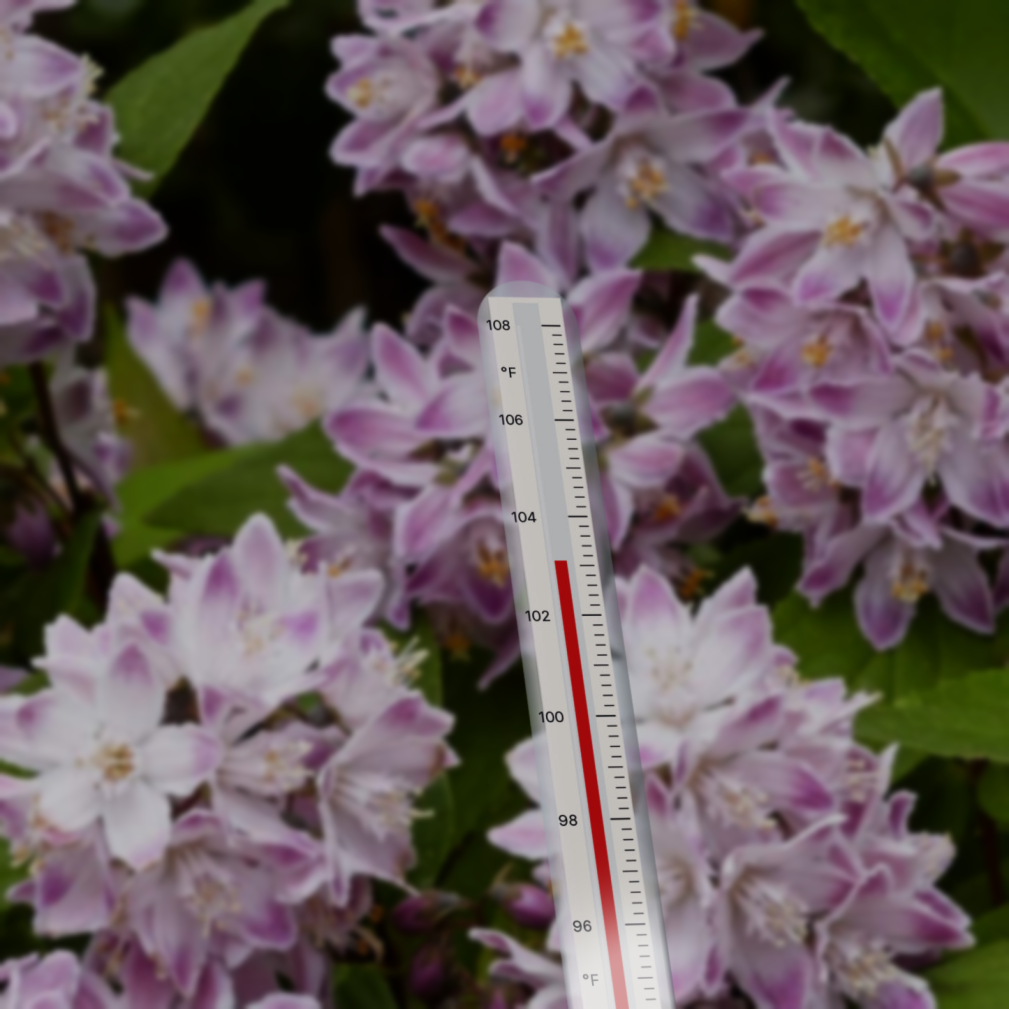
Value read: 103.1°F
